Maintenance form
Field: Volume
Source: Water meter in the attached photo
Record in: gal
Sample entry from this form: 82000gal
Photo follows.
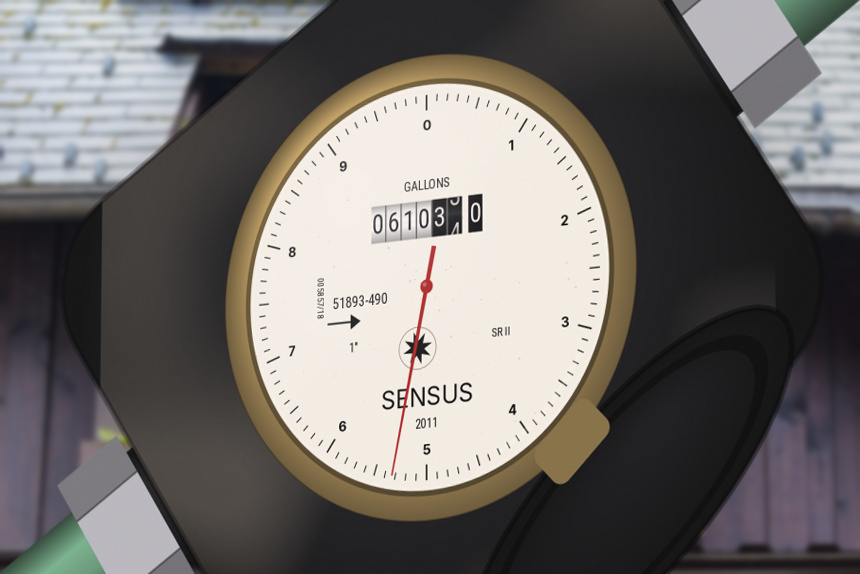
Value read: 610335.3gal
